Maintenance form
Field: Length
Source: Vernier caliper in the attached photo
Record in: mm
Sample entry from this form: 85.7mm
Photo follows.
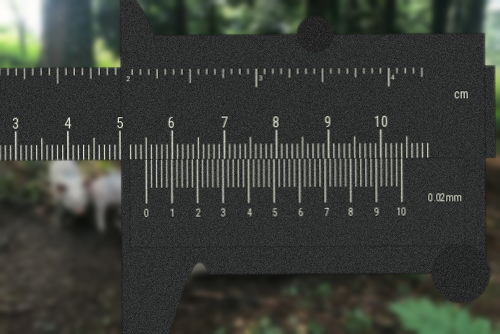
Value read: 55.0mm
